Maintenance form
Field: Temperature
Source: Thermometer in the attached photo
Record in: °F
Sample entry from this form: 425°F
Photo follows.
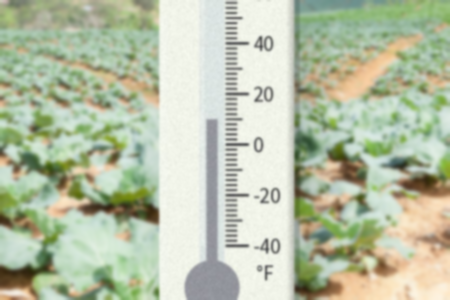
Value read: 10°F
